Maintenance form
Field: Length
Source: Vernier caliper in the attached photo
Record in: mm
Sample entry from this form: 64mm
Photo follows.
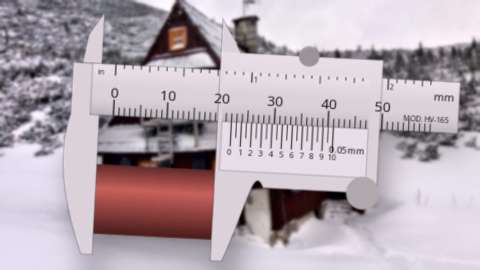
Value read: 22.0mm
